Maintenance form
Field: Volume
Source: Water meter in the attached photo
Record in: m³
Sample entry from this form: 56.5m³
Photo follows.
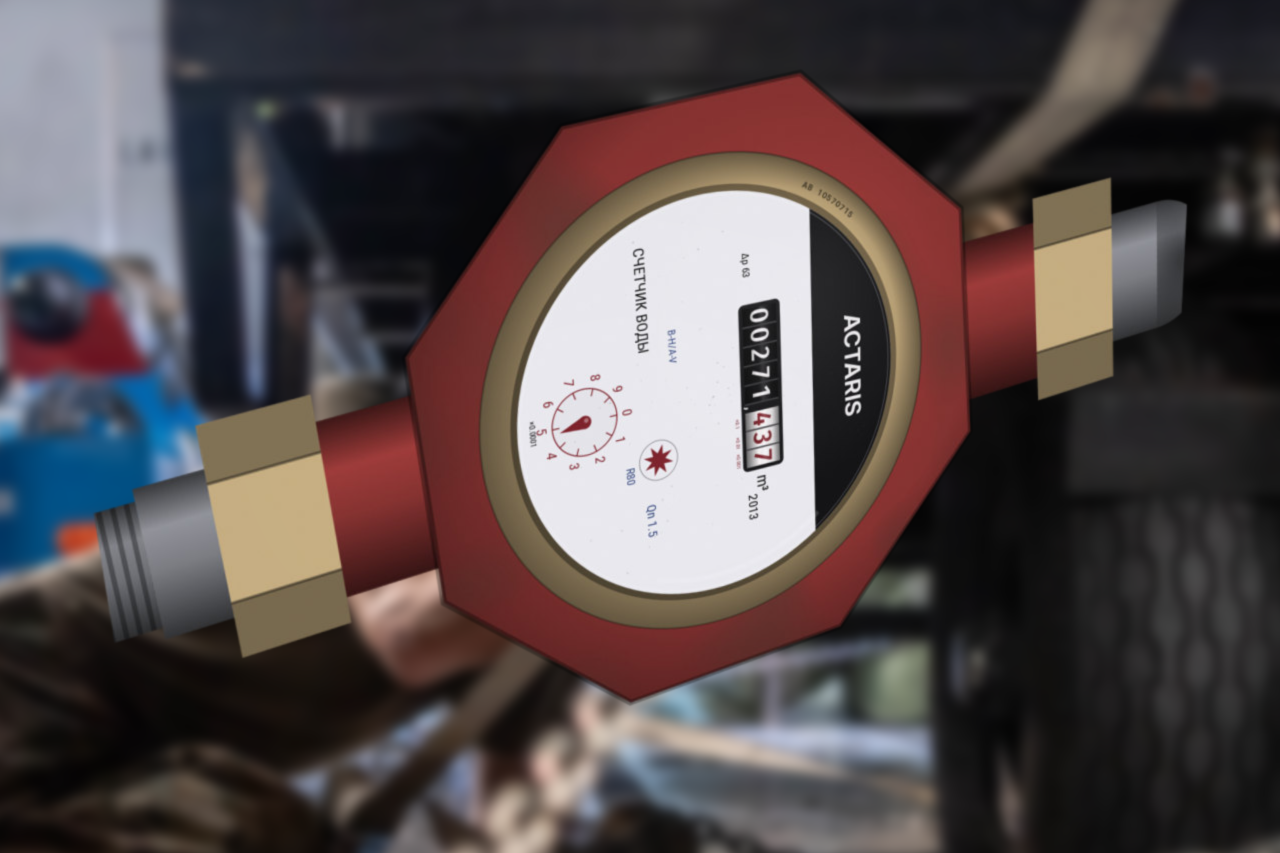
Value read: 271.4374m³
